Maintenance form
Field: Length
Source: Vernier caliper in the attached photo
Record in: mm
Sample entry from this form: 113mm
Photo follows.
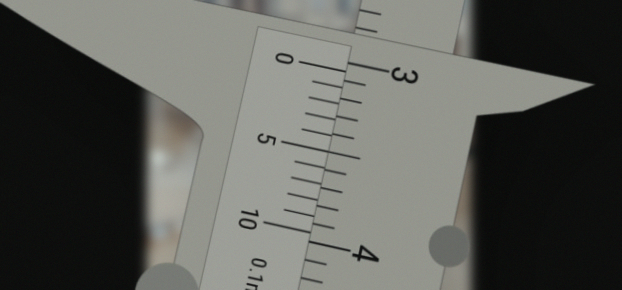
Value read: 30.5mm
